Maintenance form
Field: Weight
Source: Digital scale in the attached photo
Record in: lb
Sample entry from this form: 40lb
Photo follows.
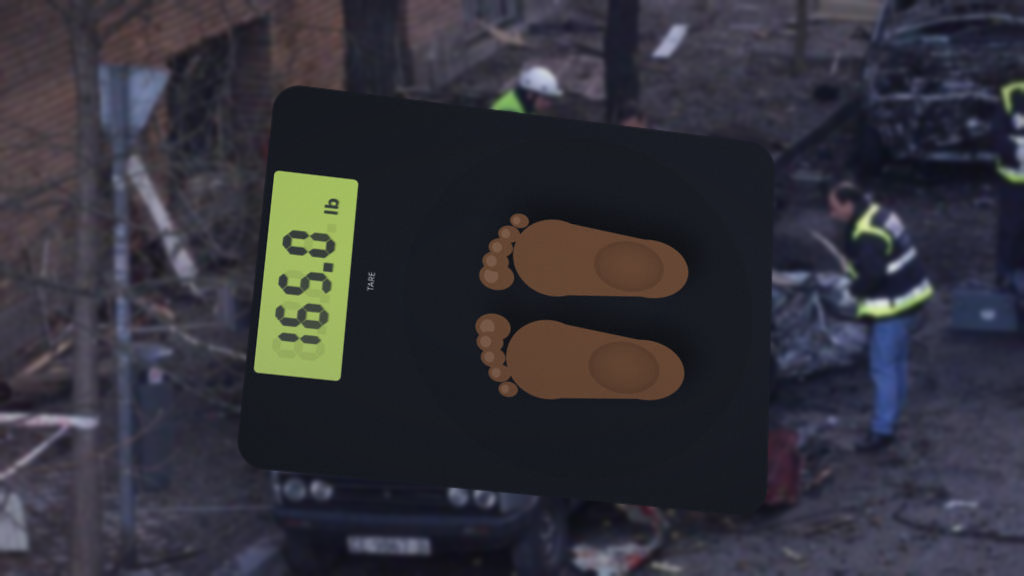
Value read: 165.0lb
